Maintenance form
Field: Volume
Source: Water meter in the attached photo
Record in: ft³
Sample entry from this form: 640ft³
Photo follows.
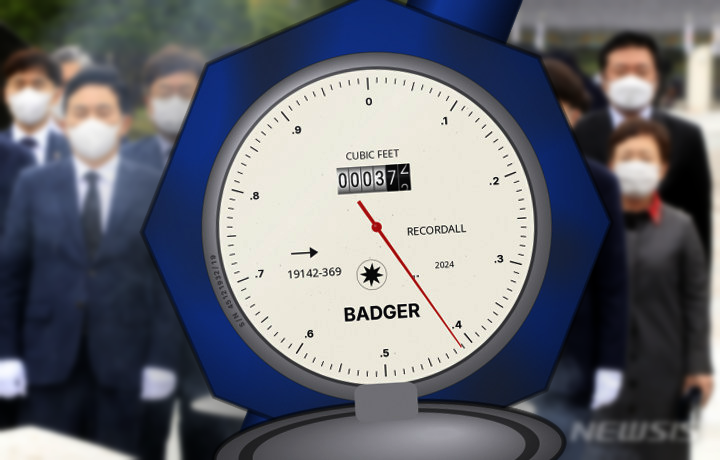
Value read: 372.41ft³
